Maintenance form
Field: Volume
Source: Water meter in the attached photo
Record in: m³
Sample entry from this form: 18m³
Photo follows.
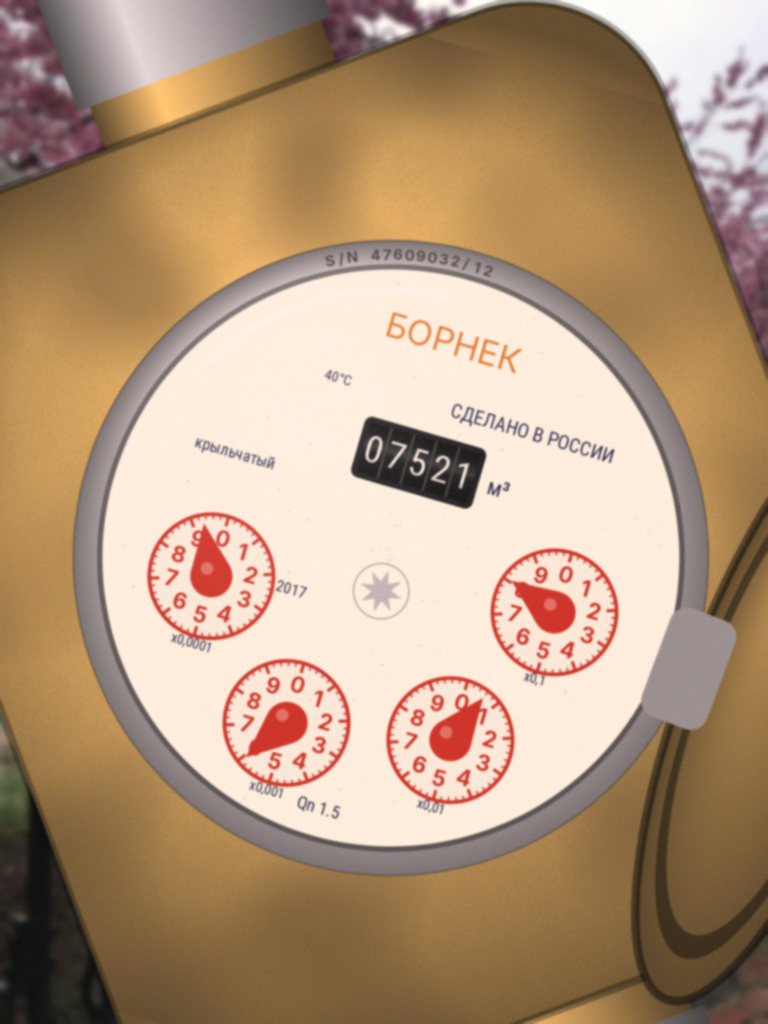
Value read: 7521.8059m³
